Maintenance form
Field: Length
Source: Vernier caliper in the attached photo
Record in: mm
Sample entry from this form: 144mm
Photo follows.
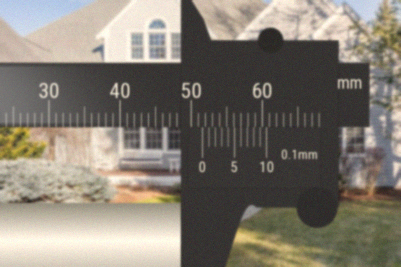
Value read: 51.6mm
